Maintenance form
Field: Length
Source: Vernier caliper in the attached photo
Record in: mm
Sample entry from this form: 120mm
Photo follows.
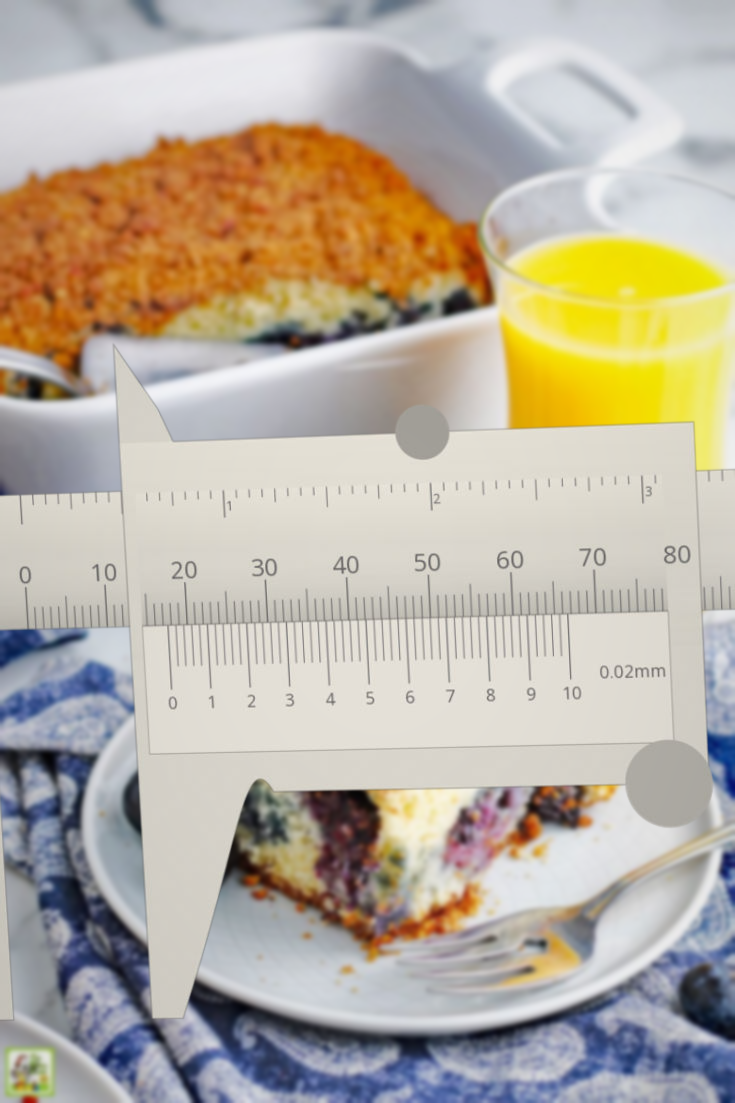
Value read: 17.6mm
